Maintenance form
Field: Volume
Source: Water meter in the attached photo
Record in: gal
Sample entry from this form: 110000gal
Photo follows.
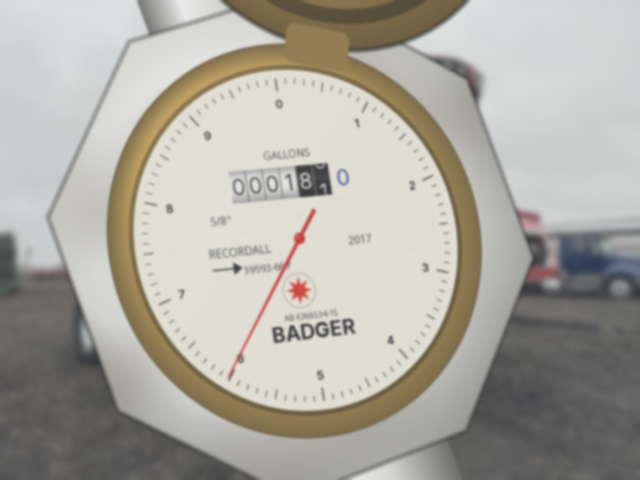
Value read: 1806.0gal
